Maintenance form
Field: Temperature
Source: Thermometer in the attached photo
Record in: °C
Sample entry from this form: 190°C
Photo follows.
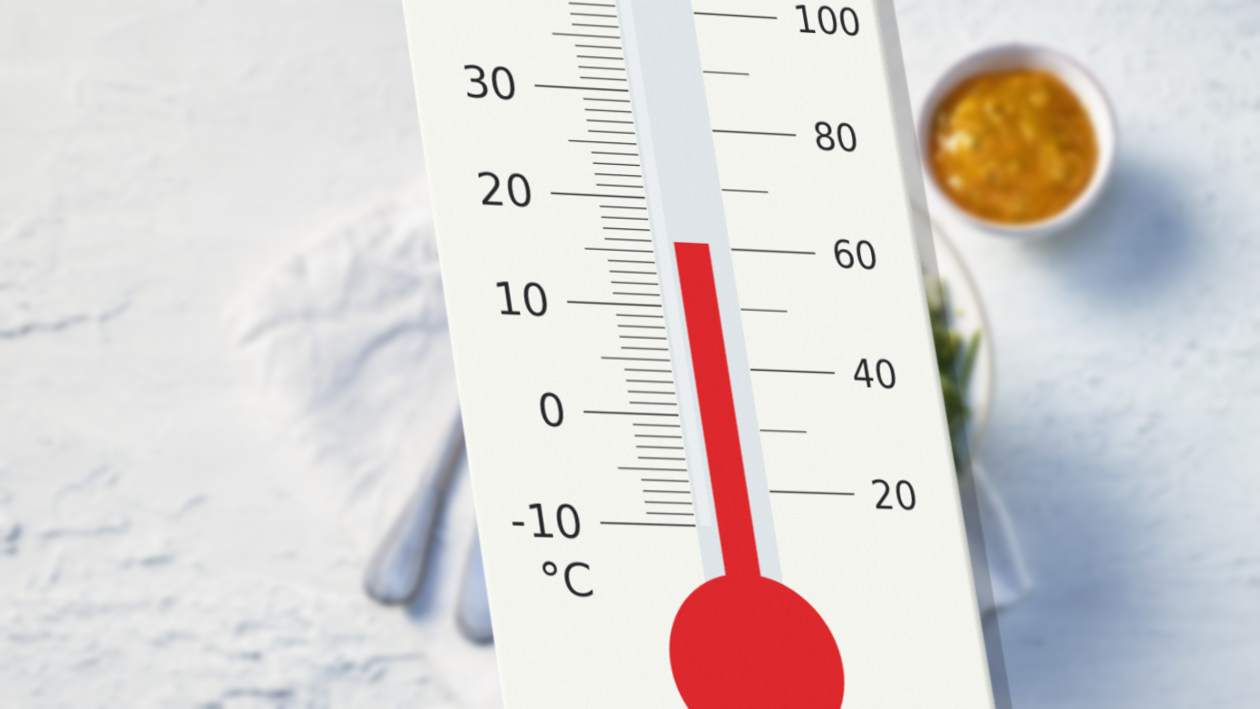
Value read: 16°C
